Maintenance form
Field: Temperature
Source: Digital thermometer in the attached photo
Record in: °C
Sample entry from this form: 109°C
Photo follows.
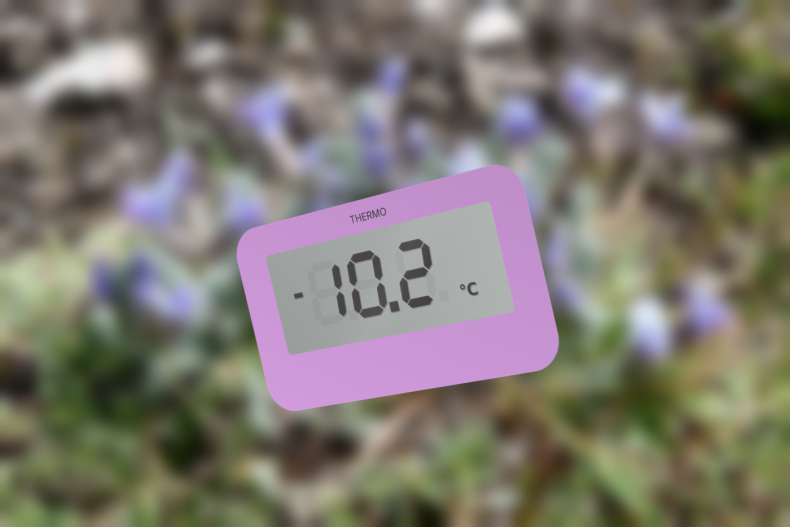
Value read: -10.2°C
